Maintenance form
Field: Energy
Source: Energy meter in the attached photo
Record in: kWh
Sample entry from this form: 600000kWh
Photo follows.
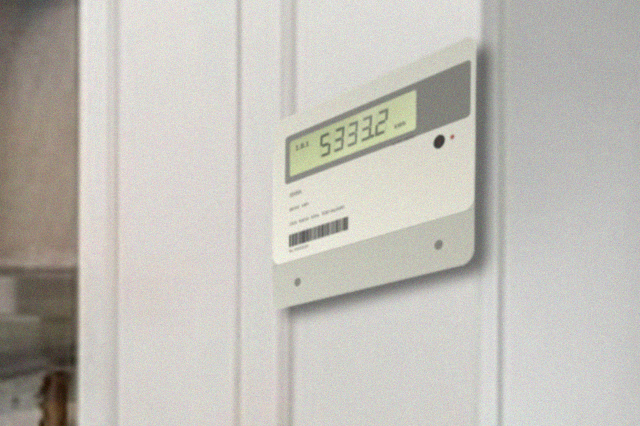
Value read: 5333.2kWh
